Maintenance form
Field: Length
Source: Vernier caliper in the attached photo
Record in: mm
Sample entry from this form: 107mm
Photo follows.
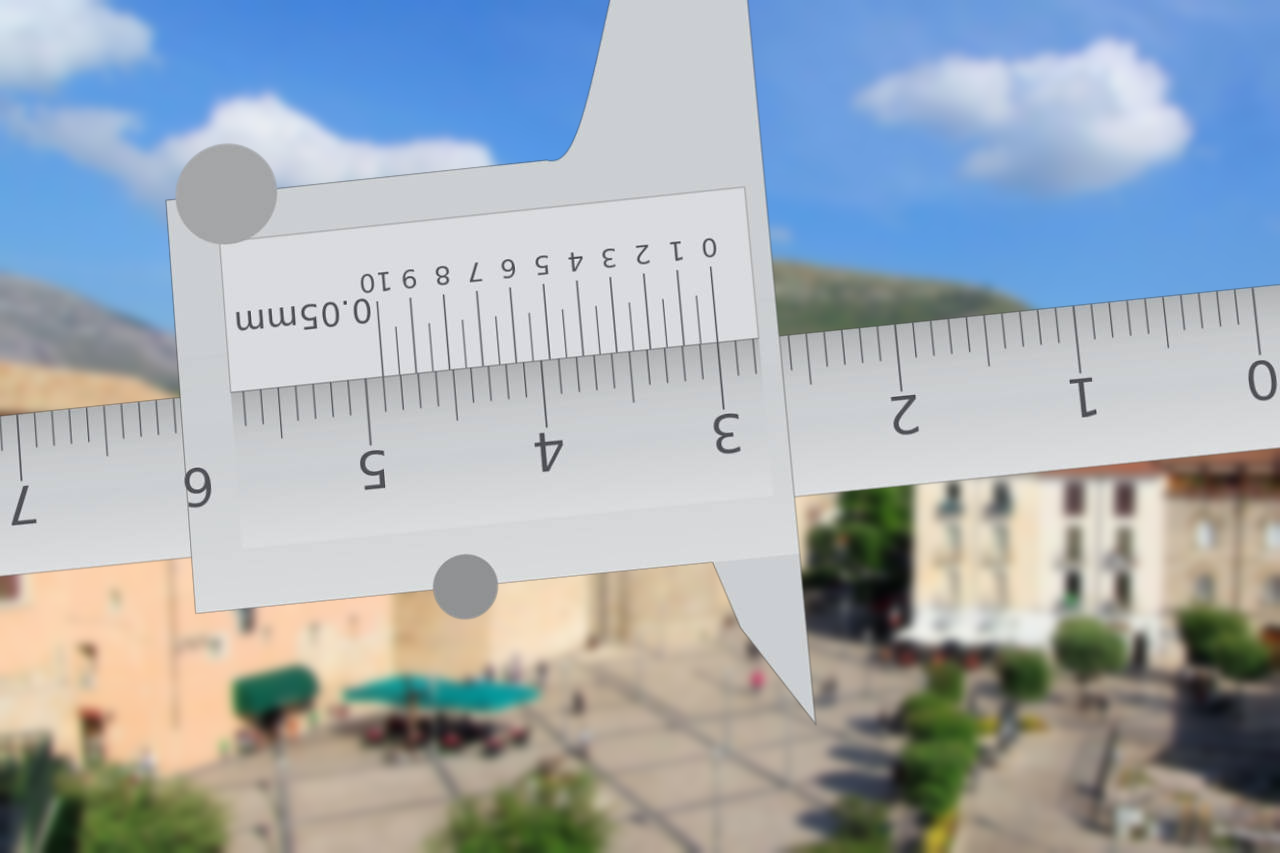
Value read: 30.0mm
